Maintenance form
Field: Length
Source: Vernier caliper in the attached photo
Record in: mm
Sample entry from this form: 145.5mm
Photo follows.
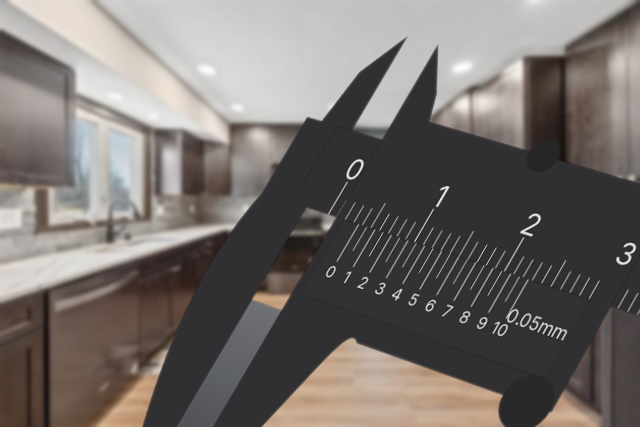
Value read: 3.6mm
